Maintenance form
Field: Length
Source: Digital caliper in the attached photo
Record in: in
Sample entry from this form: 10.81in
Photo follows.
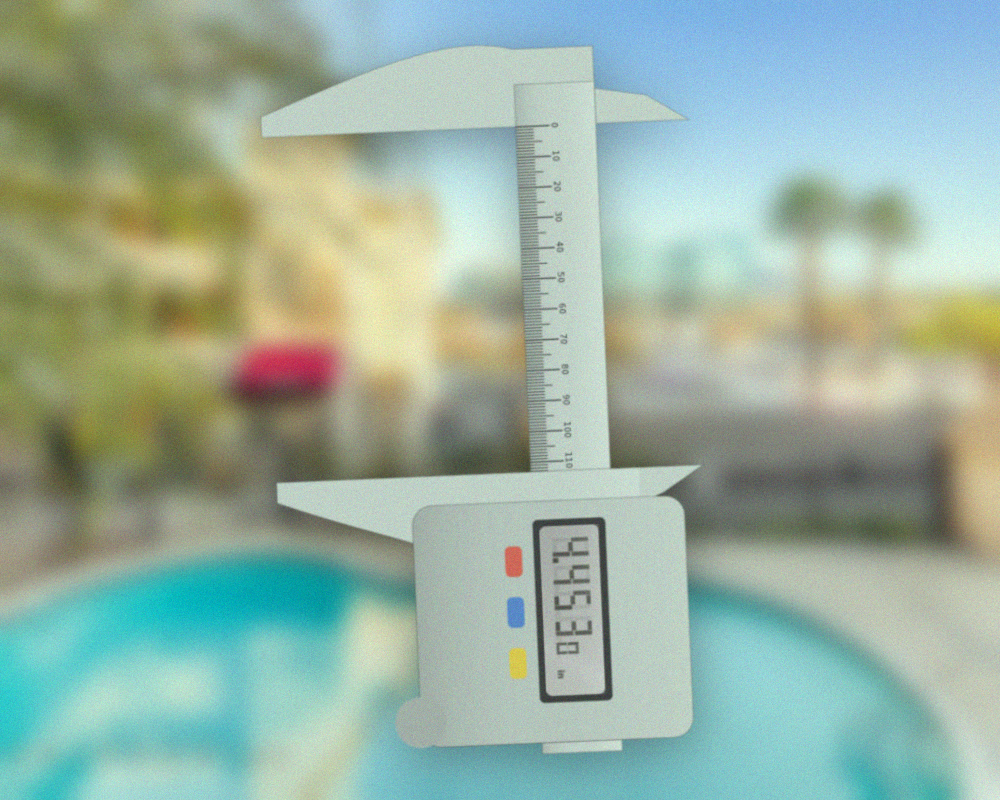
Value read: 4.4530in
